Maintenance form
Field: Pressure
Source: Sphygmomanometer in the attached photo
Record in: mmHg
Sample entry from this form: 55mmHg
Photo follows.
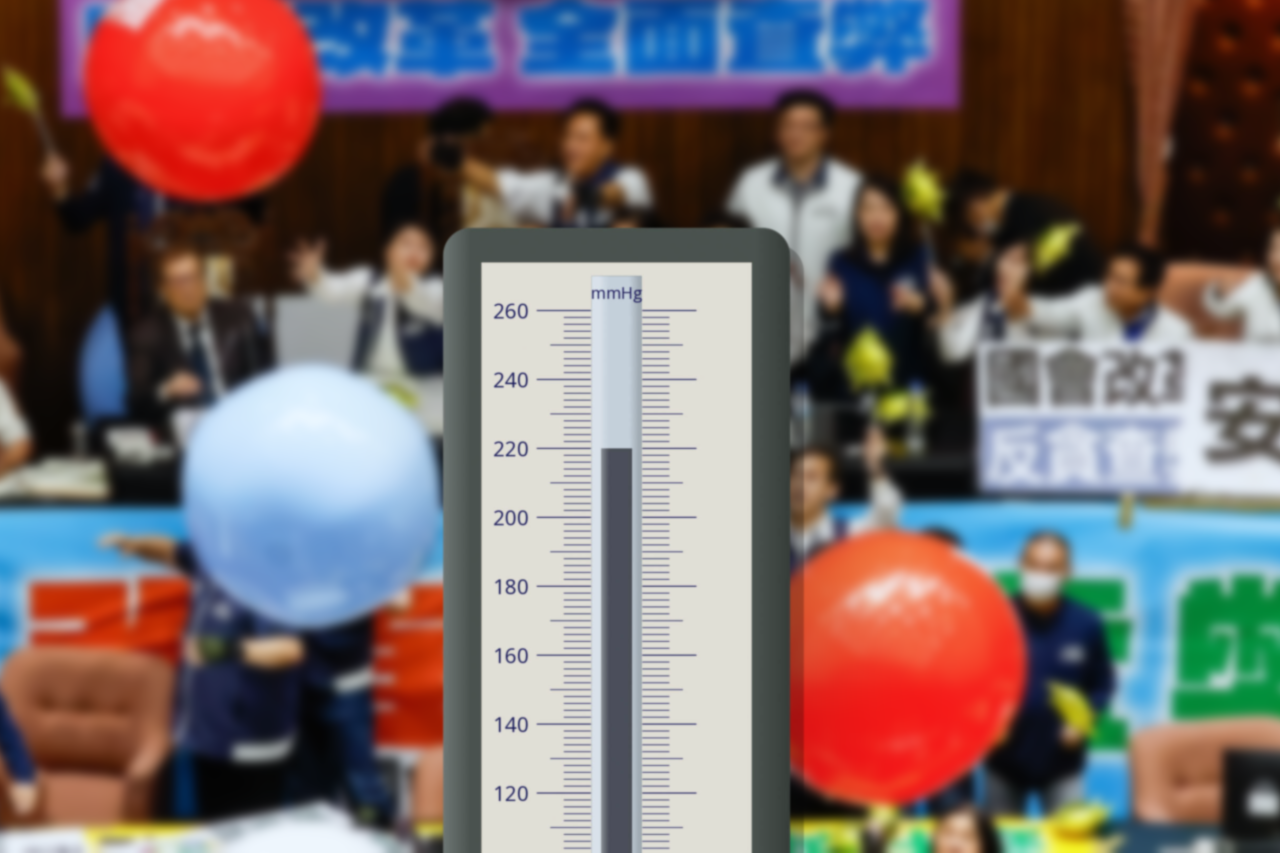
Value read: 220mmHg
